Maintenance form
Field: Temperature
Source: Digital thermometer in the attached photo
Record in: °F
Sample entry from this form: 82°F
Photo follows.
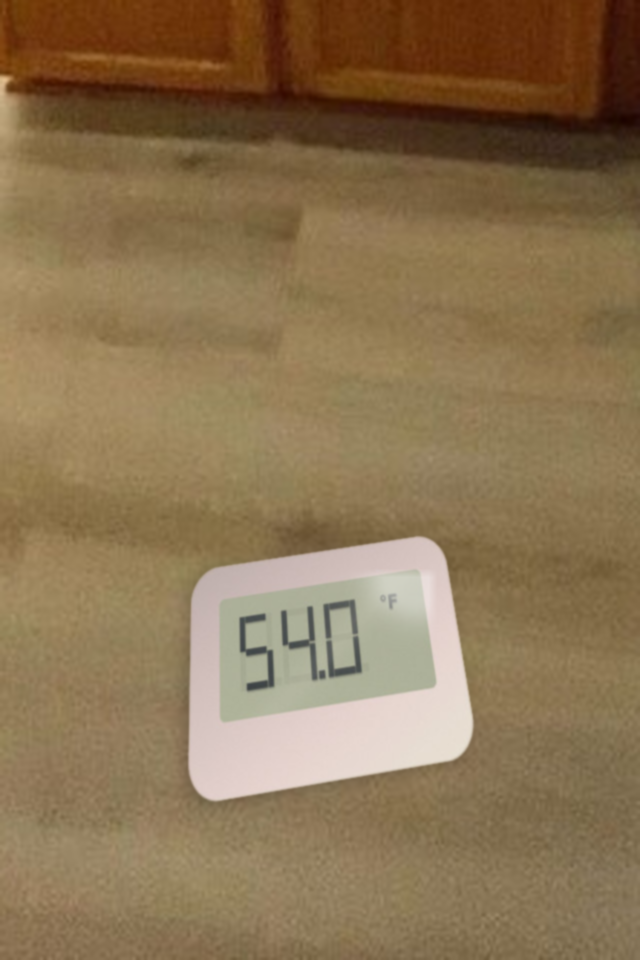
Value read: 54.0°F
